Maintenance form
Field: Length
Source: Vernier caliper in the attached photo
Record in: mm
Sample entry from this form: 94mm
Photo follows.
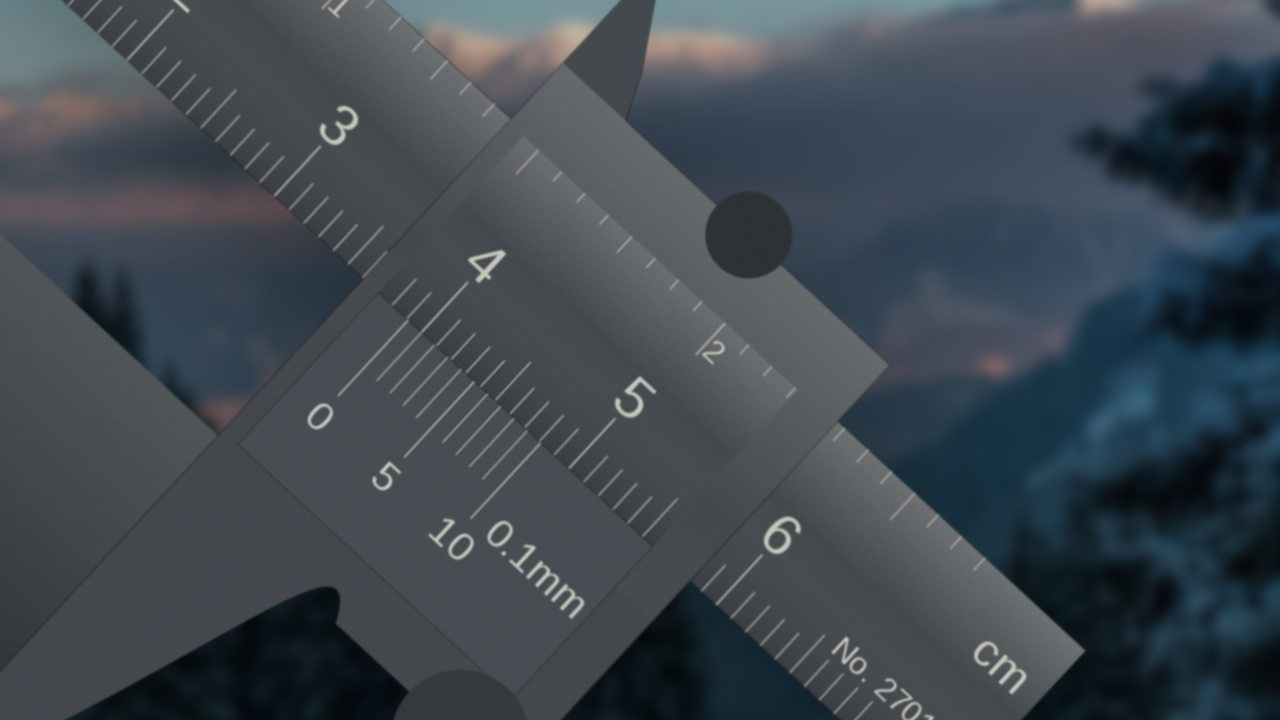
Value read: 39.1mm
